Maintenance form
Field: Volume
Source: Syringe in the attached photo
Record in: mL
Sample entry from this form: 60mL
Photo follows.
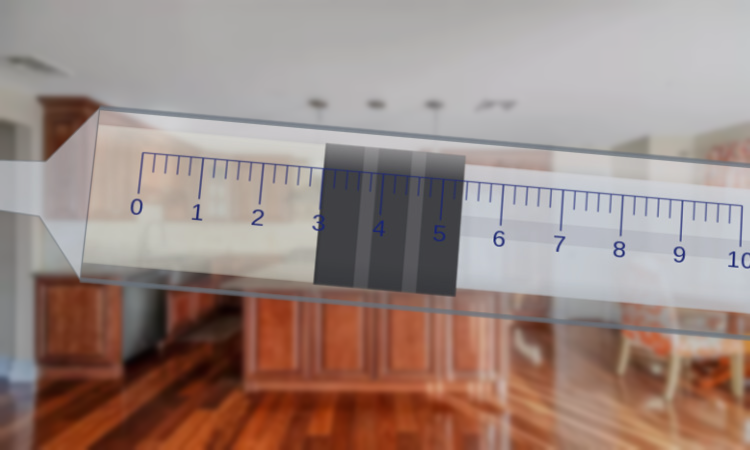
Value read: 3mL
